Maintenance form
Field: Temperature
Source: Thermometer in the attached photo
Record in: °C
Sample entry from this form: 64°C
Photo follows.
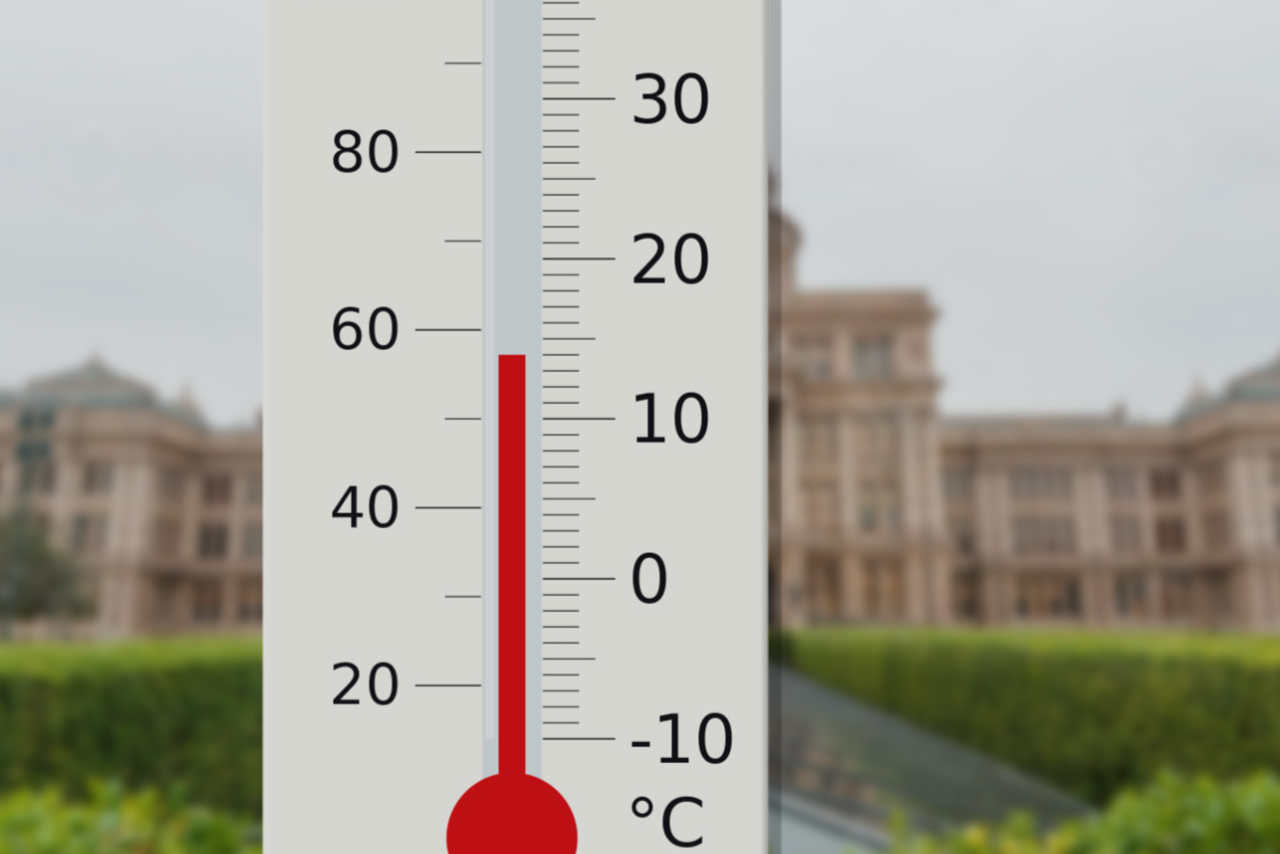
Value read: 14°C
